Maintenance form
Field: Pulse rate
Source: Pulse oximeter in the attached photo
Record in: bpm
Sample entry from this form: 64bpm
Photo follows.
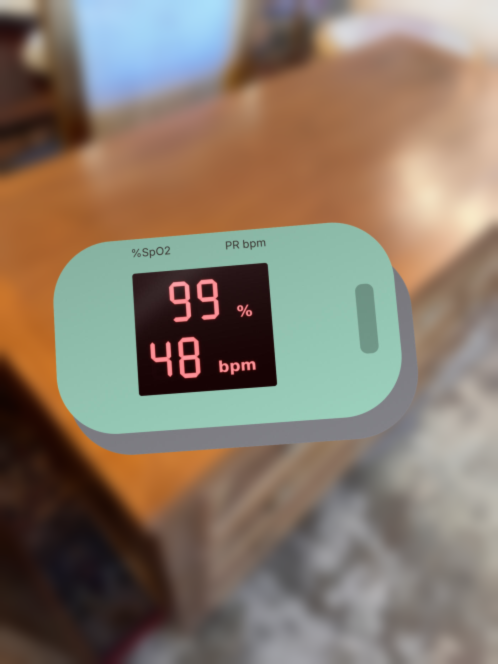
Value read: 48bpm
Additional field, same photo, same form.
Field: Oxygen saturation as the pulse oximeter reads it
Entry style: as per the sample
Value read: 99%
